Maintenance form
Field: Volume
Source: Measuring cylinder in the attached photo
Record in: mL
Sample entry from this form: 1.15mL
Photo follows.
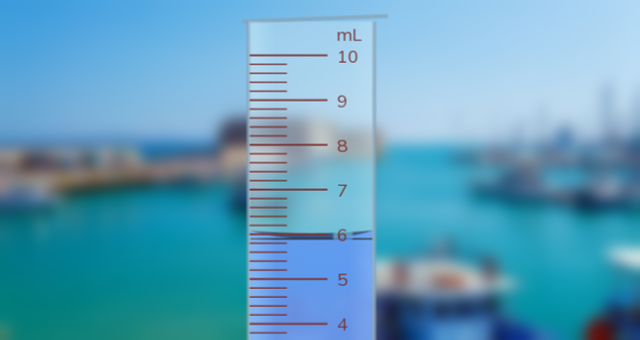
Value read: 5.9mL
